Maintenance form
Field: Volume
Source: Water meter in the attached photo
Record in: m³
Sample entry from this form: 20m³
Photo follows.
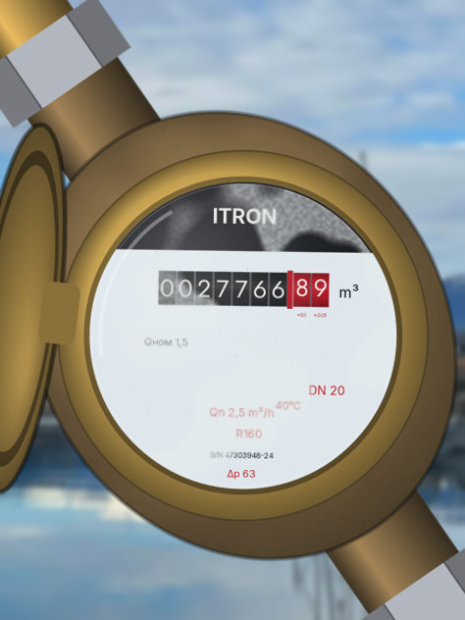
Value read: 27766.89m³
